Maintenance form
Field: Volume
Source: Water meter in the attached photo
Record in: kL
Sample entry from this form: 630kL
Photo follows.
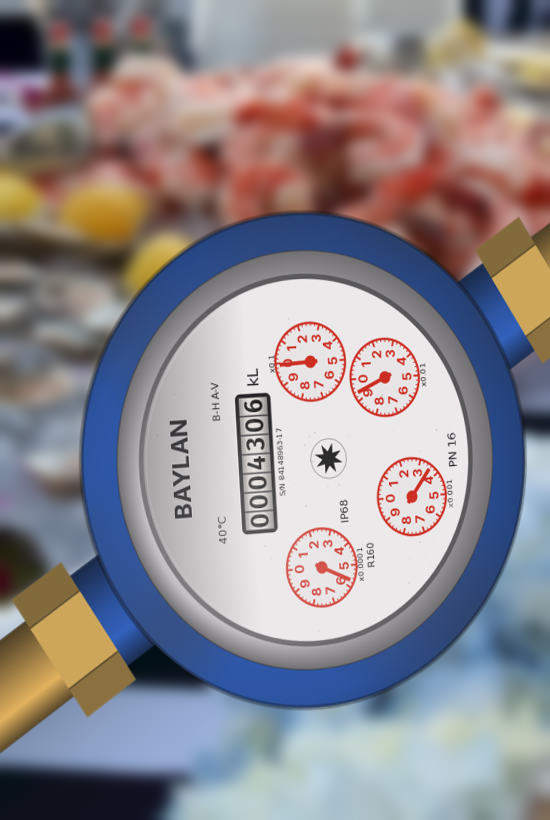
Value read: 4305.9935kL
